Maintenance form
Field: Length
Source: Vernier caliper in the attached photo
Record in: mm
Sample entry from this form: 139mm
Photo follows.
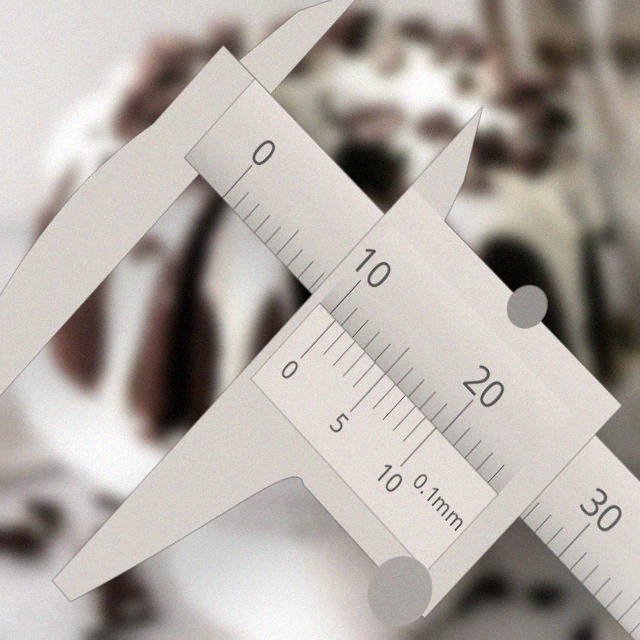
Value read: 10.5mm
